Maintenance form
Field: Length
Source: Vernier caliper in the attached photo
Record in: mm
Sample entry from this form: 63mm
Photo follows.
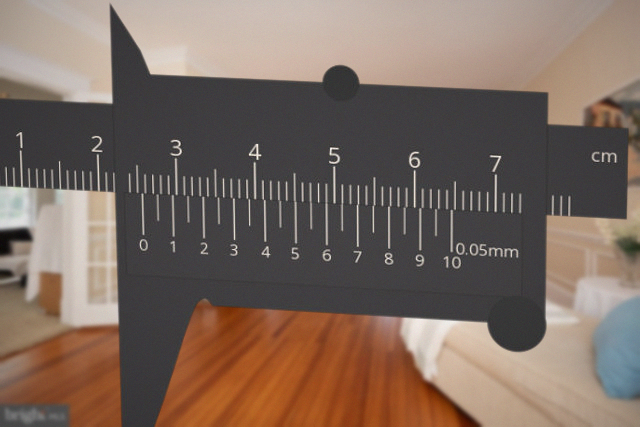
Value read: 25.6mm
